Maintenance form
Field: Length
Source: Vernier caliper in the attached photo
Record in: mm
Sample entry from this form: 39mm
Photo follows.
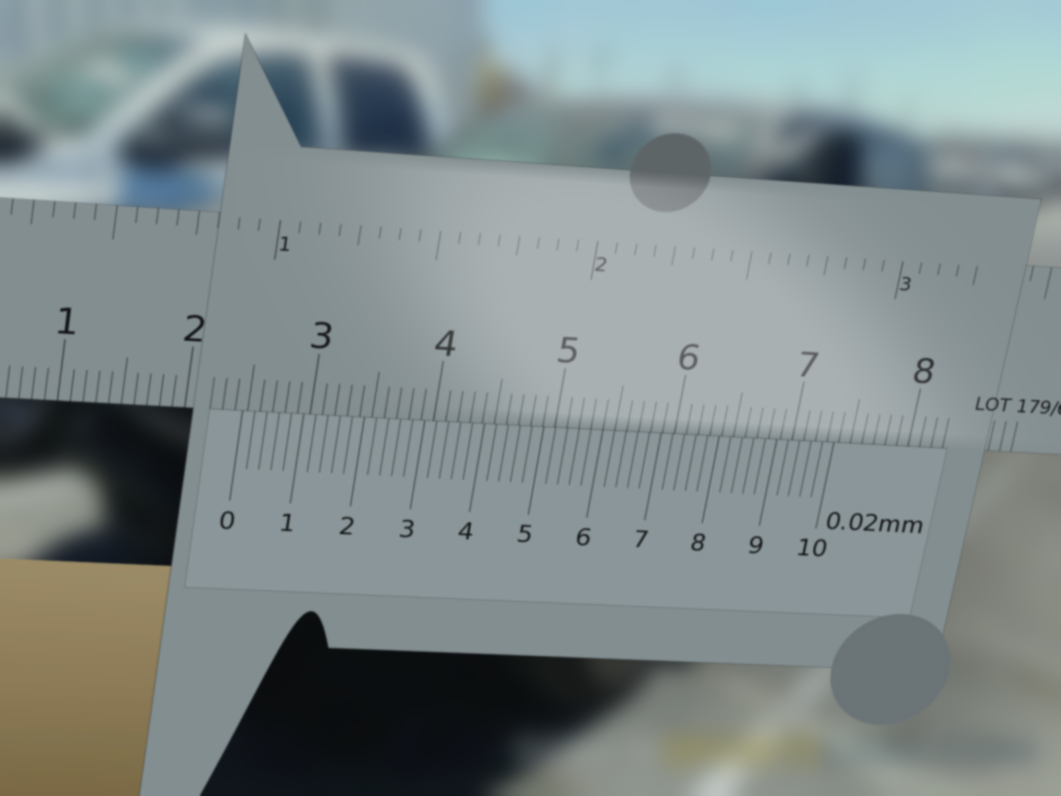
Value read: 24.6mm
